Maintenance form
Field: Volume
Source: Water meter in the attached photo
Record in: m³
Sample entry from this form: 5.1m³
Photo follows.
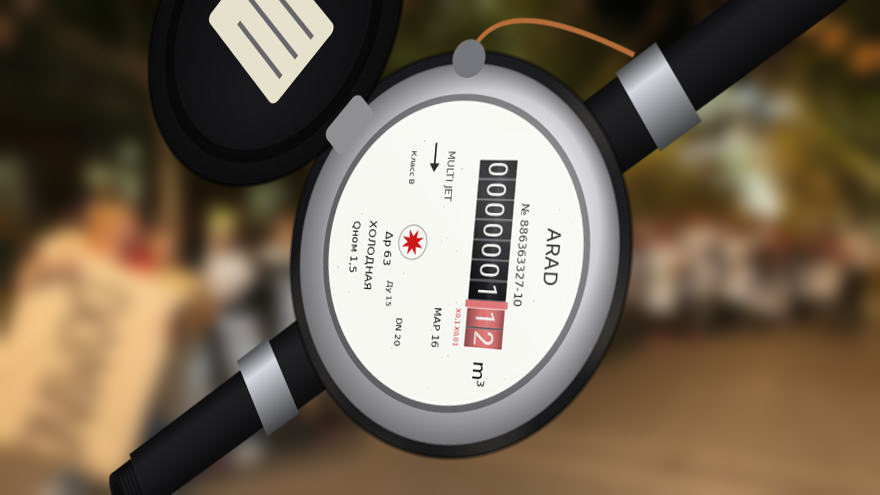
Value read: 1.12m³
